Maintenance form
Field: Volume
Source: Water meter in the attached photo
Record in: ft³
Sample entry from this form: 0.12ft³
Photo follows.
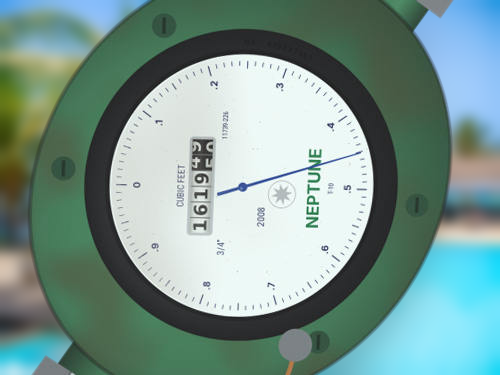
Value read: 161949.45ft³
